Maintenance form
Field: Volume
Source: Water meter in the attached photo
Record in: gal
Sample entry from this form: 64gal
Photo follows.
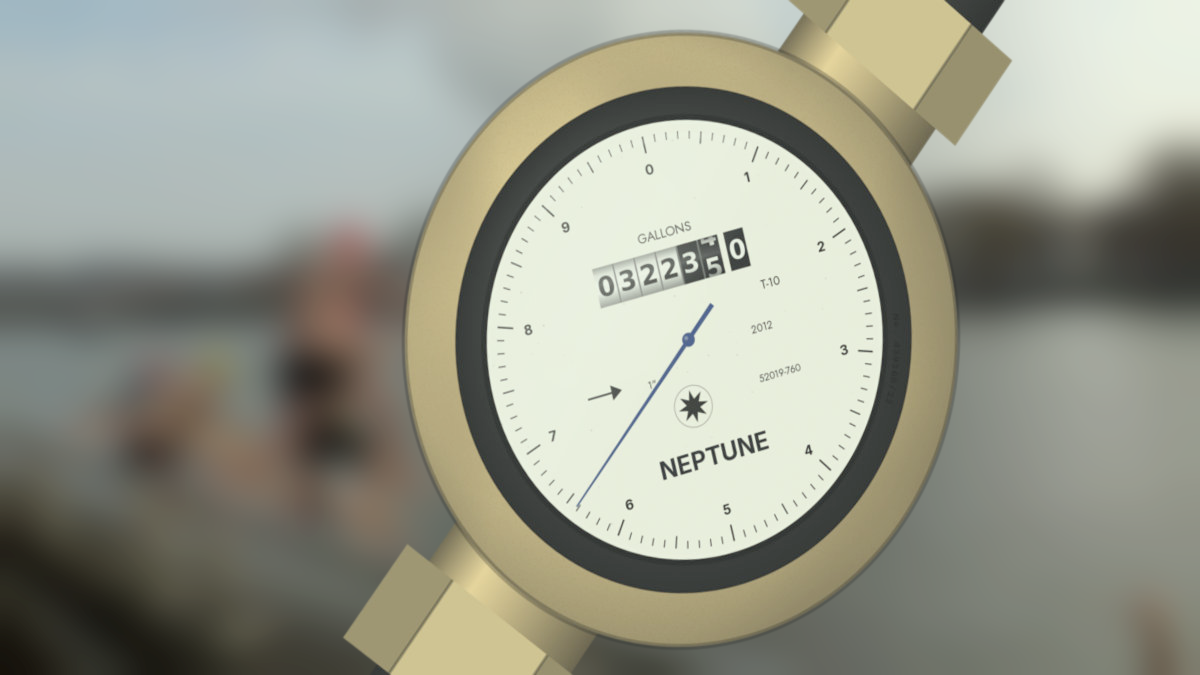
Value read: 322346.4gal
